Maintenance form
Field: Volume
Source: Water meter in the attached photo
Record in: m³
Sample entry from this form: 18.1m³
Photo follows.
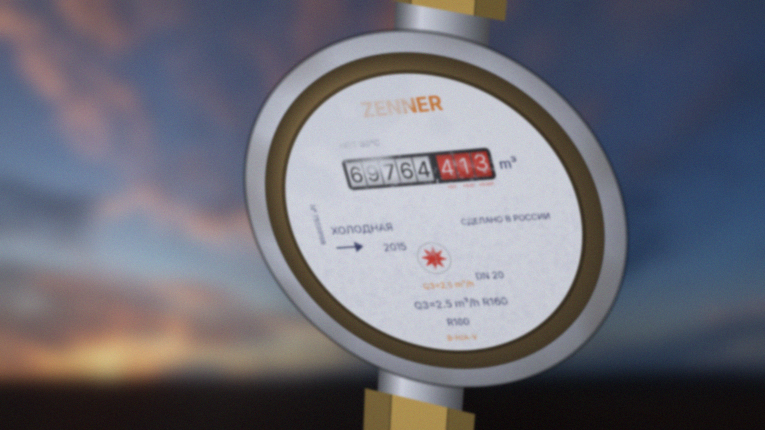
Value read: 69764.413m³
